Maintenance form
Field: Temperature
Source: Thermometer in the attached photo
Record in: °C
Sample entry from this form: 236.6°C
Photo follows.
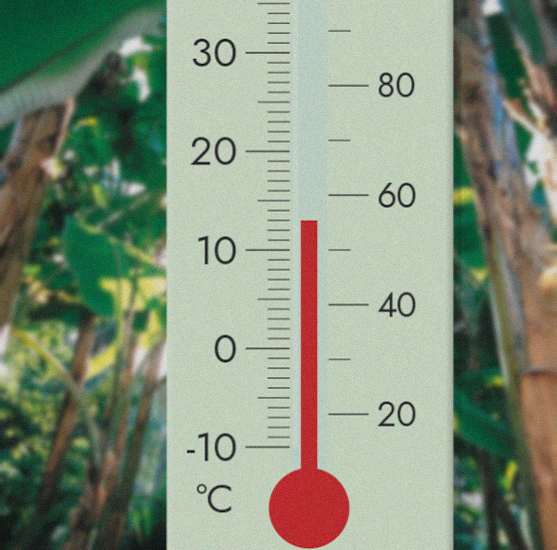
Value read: 13°C
